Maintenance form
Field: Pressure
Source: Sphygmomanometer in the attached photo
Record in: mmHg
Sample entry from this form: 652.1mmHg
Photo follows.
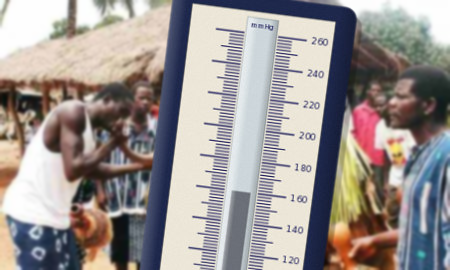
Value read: 160mmHg
